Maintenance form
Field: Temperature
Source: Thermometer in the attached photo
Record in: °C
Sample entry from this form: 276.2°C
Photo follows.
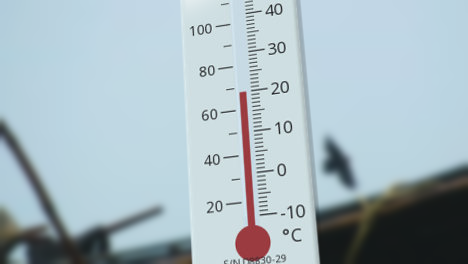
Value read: 20°C
